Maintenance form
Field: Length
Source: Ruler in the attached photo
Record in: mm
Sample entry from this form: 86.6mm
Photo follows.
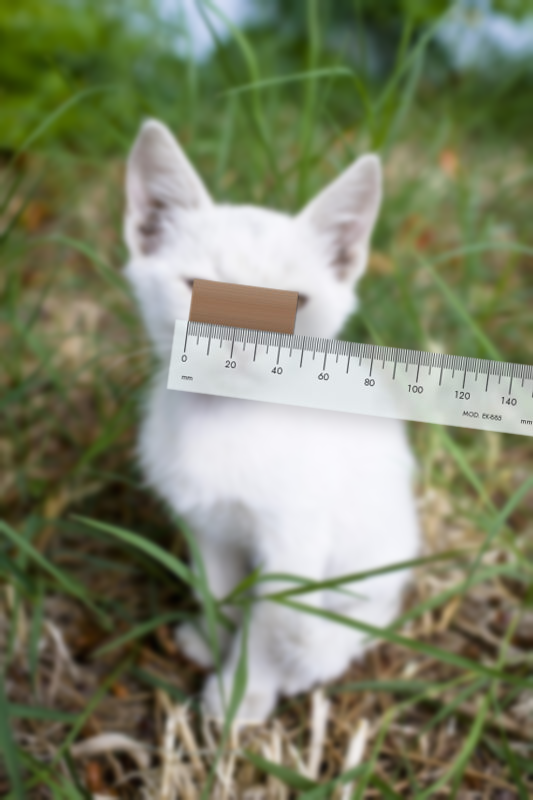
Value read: 45mm
